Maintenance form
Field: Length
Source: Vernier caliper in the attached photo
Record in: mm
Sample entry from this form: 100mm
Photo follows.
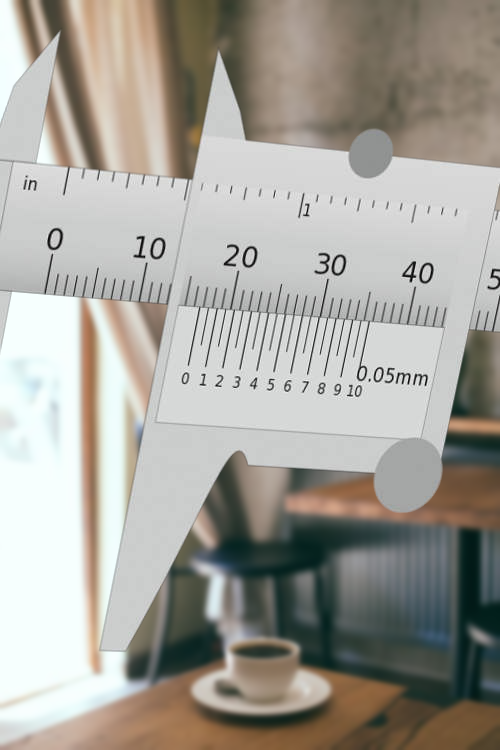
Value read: 16.6mm
